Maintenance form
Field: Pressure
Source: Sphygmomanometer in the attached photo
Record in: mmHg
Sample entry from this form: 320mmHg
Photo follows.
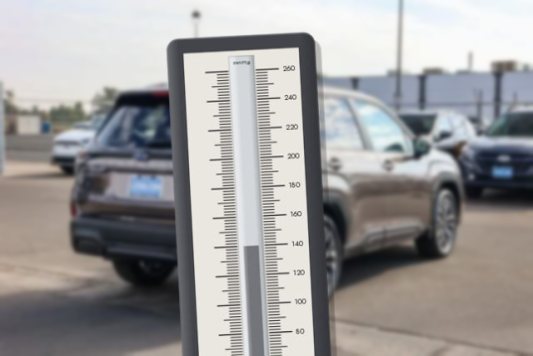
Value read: 140mmHg
